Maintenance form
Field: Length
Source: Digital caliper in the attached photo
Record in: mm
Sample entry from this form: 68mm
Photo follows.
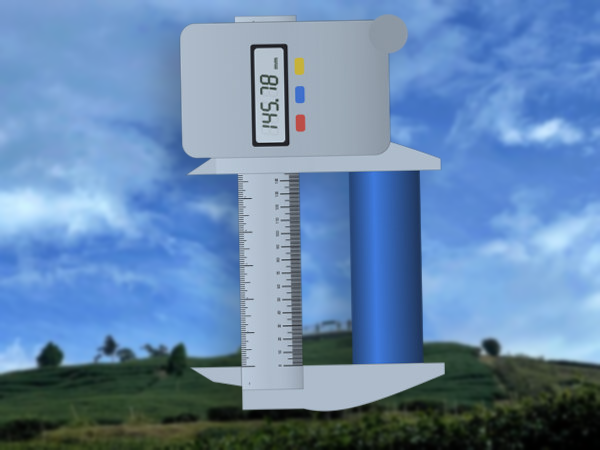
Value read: 145.78mm
